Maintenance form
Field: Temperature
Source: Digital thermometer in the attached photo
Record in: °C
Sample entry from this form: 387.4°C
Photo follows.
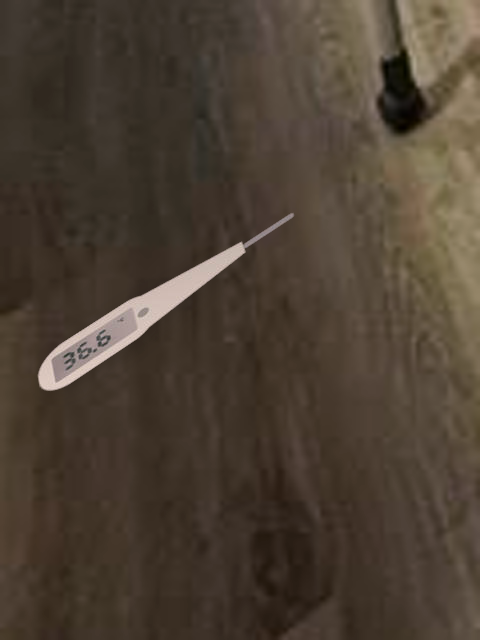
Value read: 36.6°C
